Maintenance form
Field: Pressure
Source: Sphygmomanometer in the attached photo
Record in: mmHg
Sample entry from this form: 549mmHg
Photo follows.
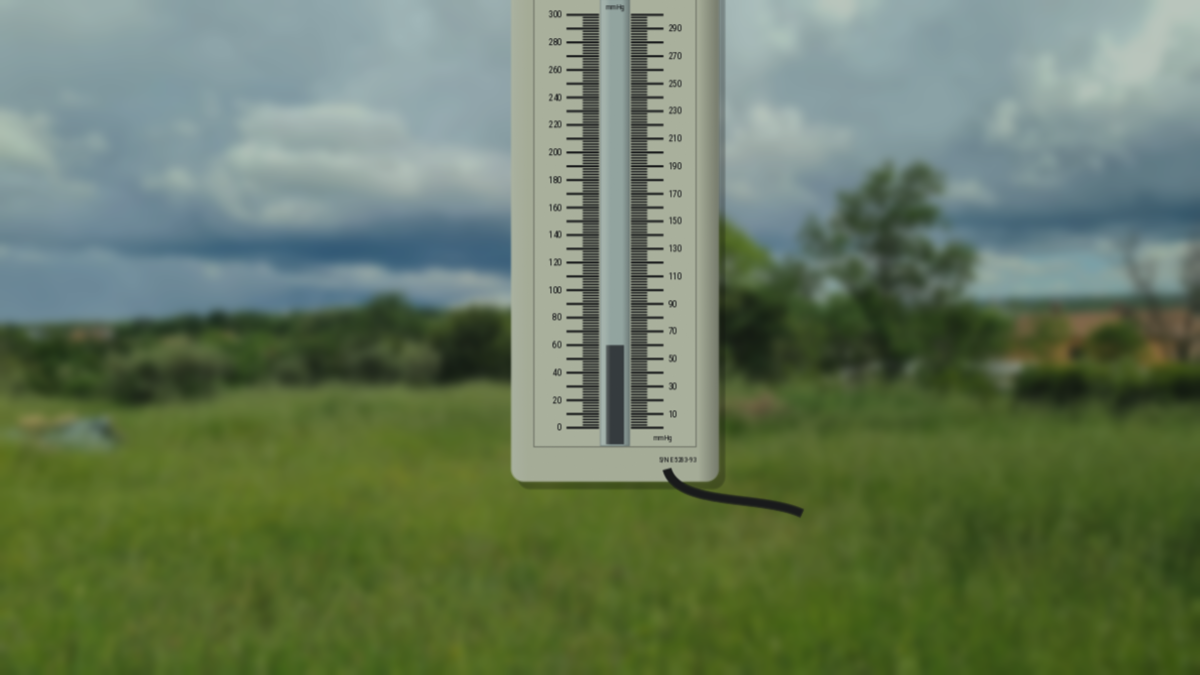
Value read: 60mmHg
